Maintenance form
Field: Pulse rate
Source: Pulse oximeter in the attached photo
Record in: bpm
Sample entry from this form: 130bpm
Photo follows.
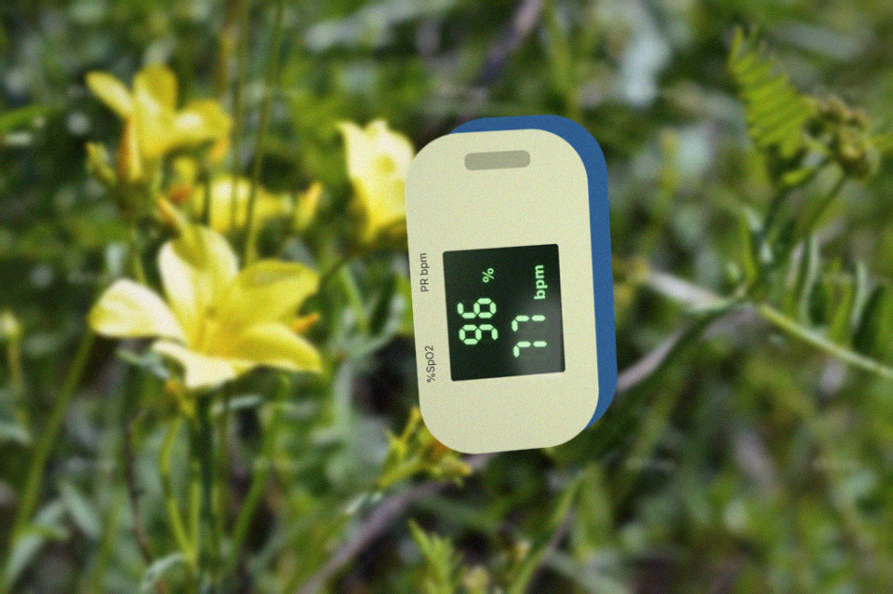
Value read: 77bpm
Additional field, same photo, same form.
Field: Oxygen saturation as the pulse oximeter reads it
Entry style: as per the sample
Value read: 96%
